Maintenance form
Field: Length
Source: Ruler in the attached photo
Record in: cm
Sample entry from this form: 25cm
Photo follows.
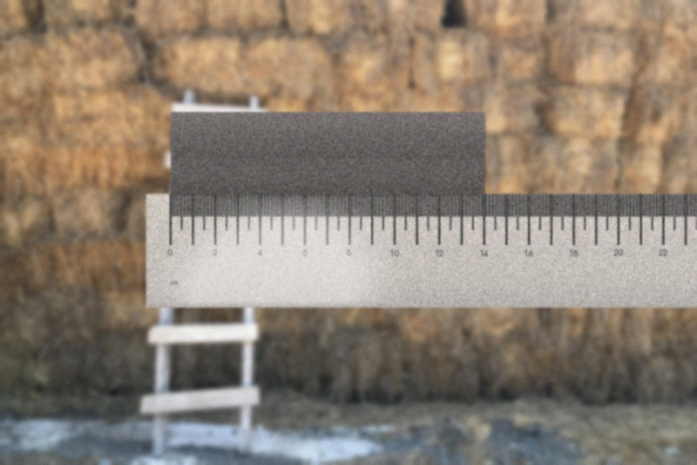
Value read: 14cm
